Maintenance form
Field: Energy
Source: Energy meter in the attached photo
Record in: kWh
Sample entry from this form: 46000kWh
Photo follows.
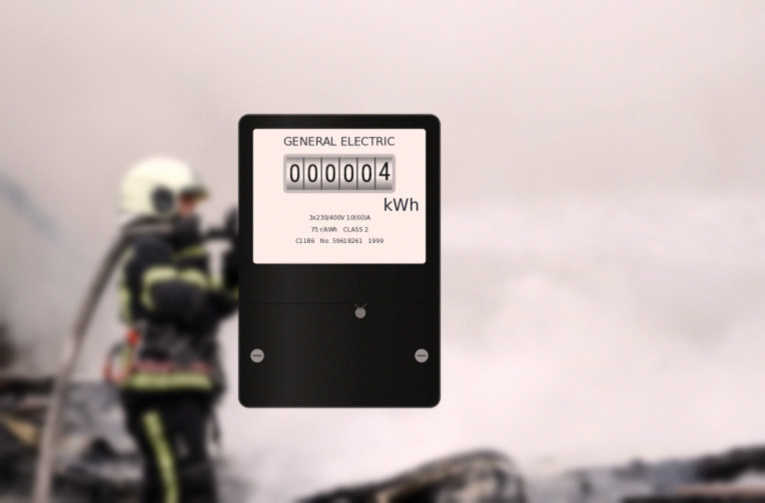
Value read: 4kWh
